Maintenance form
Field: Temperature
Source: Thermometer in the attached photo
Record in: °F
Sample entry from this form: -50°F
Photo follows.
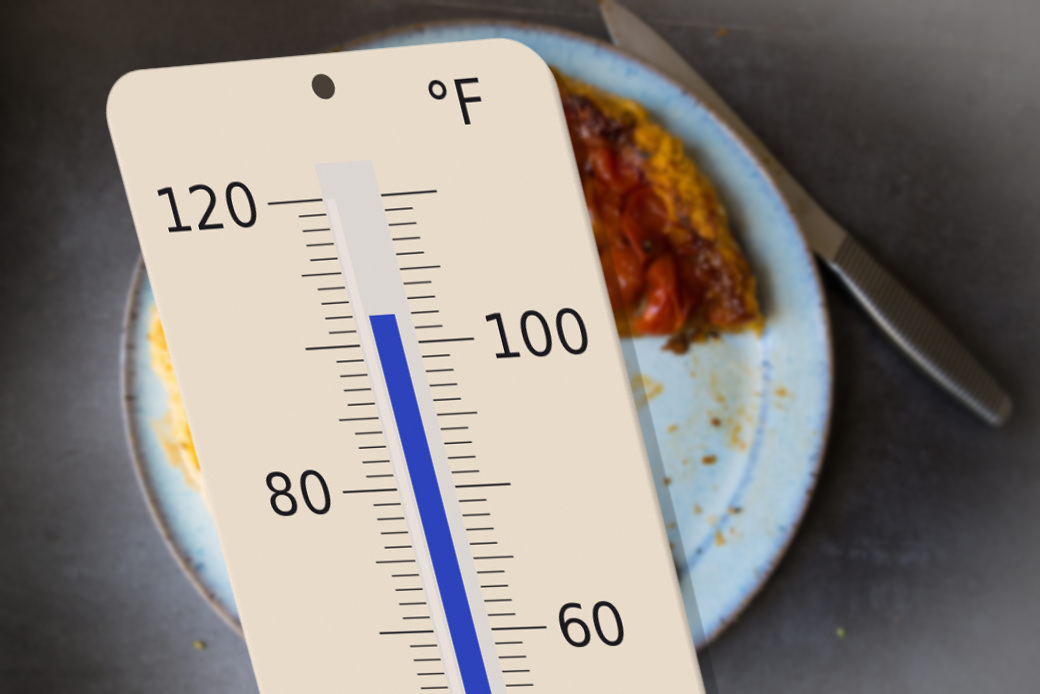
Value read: 104°F
